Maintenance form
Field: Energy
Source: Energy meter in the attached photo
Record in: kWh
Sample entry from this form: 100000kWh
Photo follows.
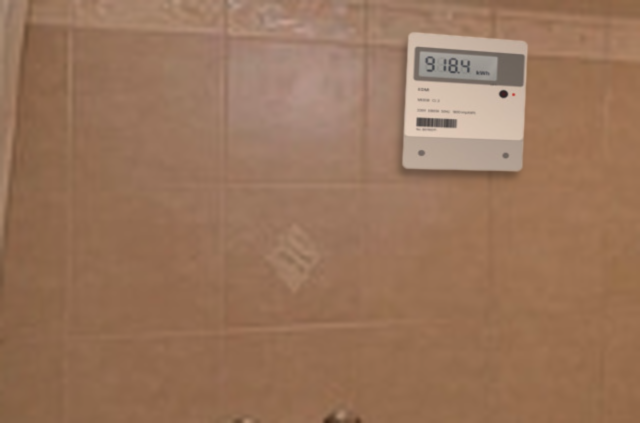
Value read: 918.4kWh
